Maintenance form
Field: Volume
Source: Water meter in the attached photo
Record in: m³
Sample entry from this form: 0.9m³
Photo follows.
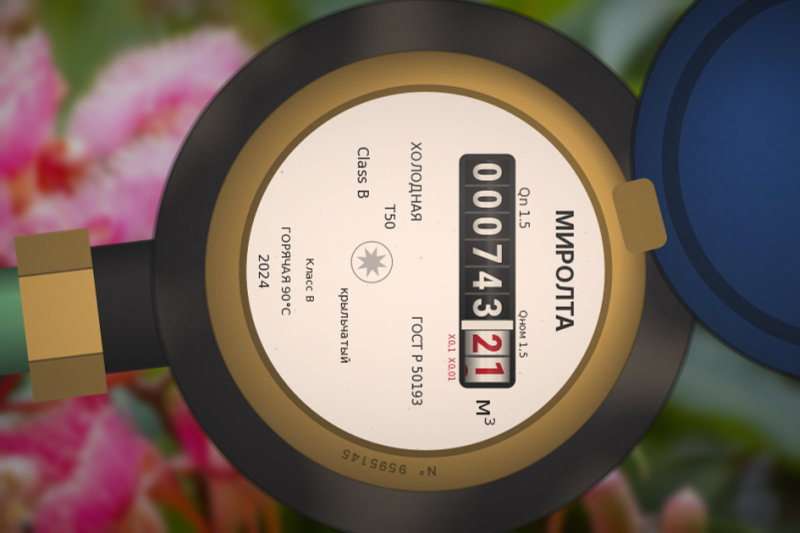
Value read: 743.21m³
